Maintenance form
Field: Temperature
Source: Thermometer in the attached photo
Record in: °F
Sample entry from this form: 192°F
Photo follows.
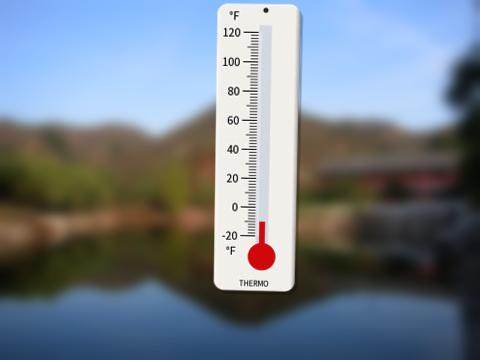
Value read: -10°F
